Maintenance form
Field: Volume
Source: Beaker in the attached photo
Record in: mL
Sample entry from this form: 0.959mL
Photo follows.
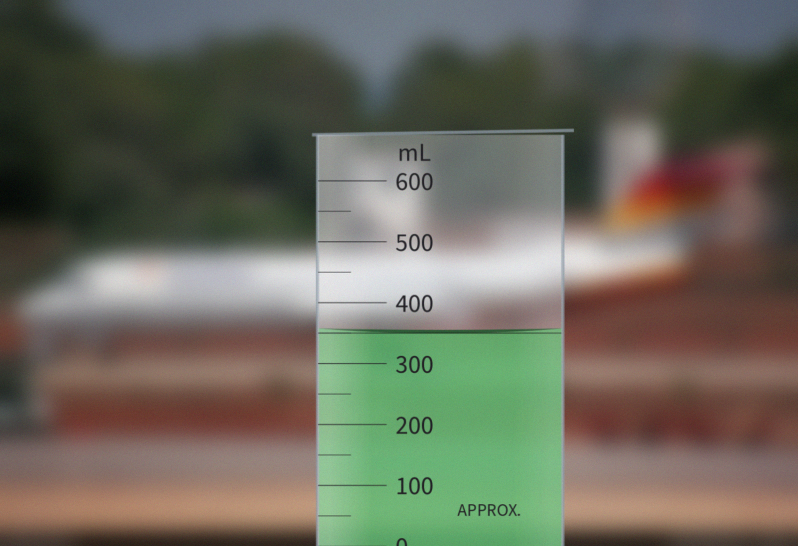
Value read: 350mL
